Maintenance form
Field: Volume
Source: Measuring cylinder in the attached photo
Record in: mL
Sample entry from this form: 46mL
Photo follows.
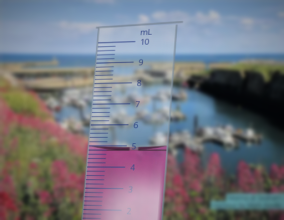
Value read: 4.8mL
